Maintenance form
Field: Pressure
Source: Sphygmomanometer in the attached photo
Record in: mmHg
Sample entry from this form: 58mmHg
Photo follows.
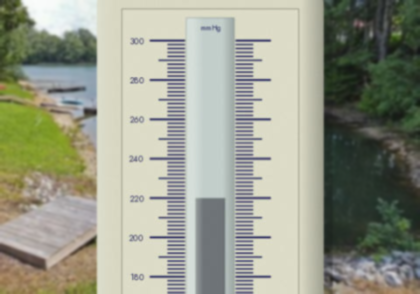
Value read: 220mmHg
